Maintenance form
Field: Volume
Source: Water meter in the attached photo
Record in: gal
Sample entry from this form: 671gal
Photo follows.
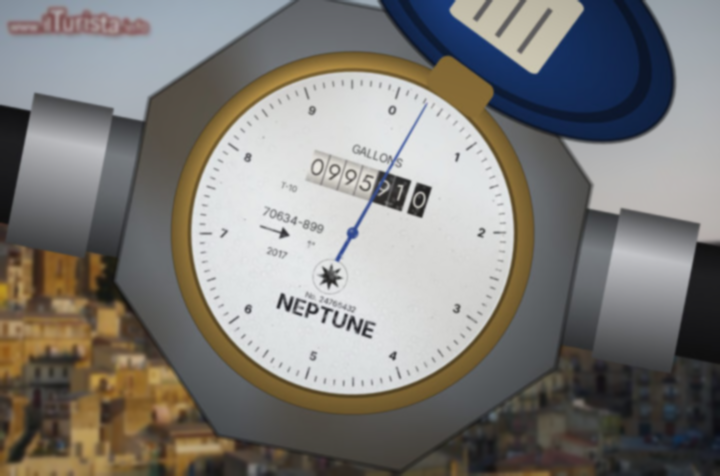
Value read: 995910.3gal
